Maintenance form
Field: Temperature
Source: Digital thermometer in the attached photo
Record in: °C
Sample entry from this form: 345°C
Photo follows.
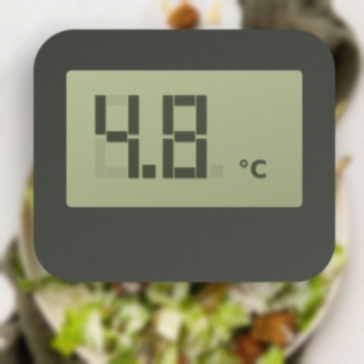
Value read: 4.8°C
